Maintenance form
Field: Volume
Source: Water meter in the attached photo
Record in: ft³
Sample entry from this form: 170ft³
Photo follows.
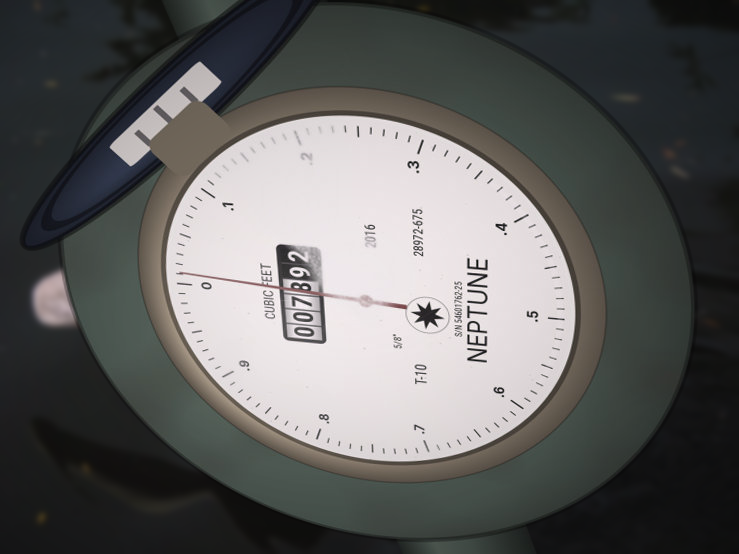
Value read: 7892.01ft³
